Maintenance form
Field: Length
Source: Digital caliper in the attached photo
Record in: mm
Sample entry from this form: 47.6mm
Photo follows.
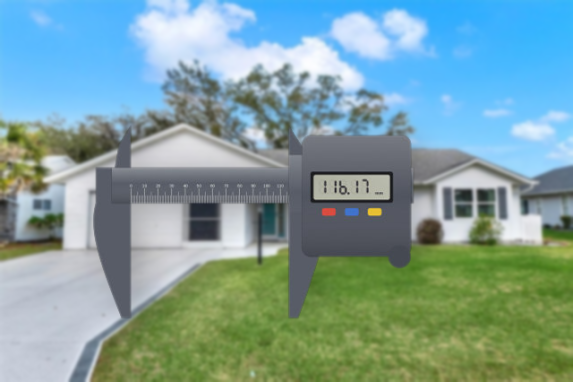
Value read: 116.17mm
